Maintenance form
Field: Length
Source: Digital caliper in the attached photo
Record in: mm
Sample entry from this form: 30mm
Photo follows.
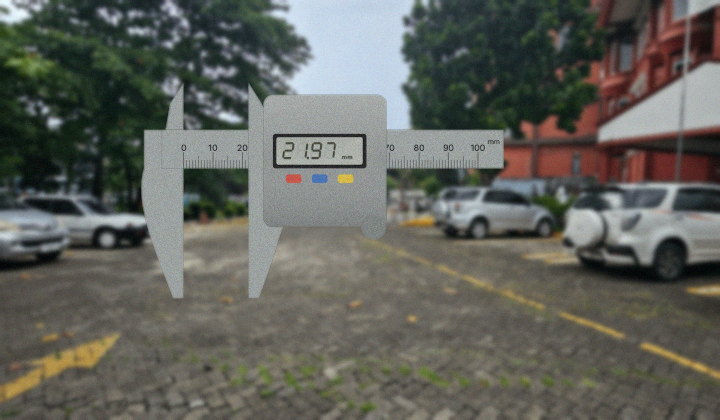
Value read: 21.97mm
